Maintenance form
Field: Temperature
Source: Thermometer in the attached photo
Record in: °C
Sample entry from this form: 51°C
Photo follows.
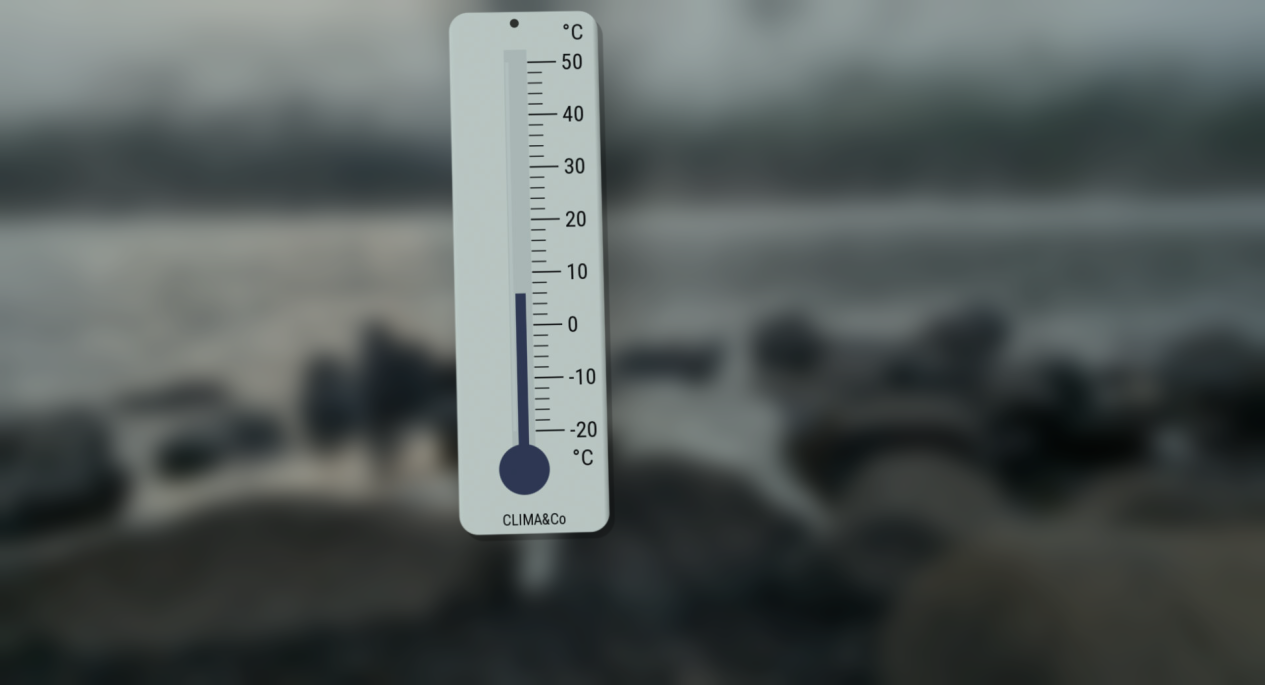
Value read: 6°C
